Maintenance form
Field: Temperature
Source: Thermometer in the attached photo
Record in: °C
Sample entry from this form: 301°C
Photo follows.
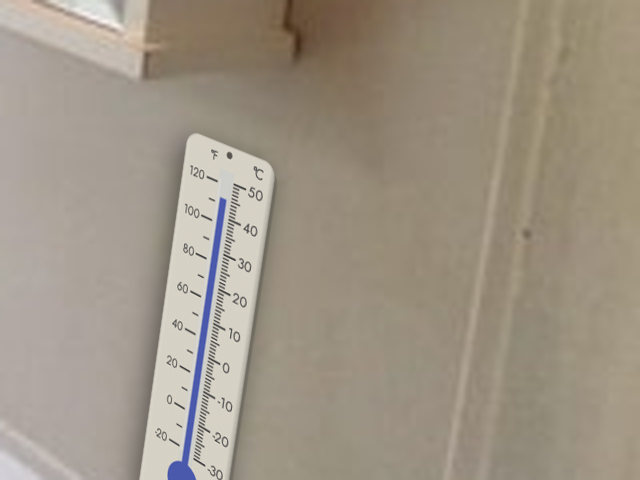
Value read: 45°C
